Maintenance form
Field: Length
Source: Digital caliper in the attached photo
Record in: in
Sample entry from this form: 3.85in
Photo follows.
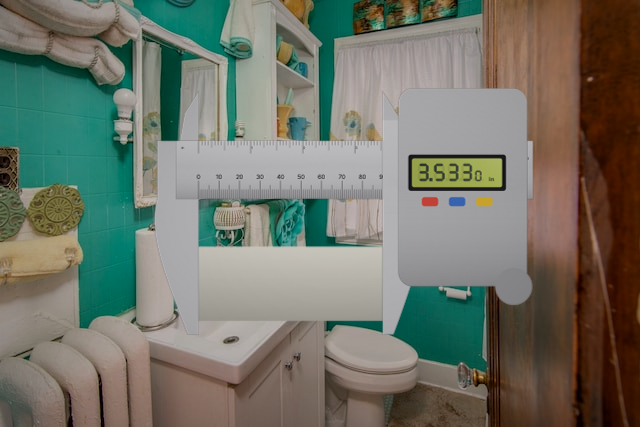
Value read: 3.5330in
